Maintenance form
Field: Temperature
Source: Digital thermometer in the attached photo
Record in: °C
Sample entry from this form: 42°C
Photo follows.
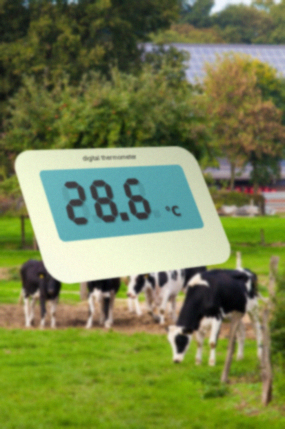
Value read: 28.6°C
